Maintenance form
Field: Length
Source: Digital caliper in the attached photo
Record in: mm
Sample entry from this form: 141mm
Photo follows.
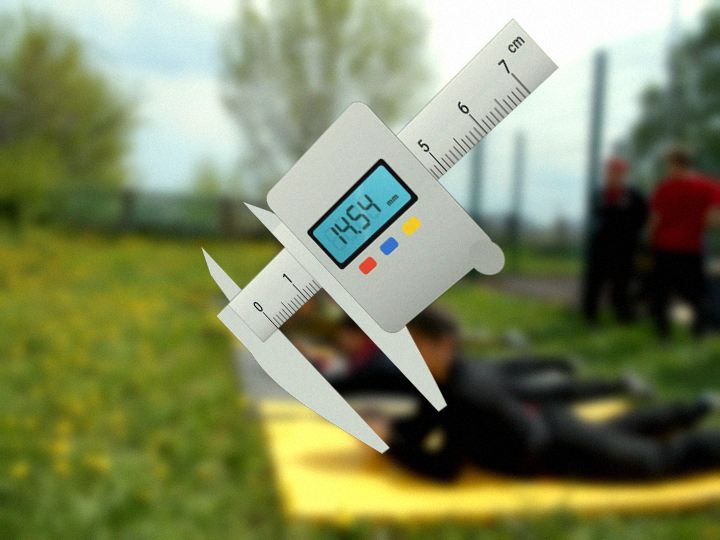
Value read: 14.54mm
